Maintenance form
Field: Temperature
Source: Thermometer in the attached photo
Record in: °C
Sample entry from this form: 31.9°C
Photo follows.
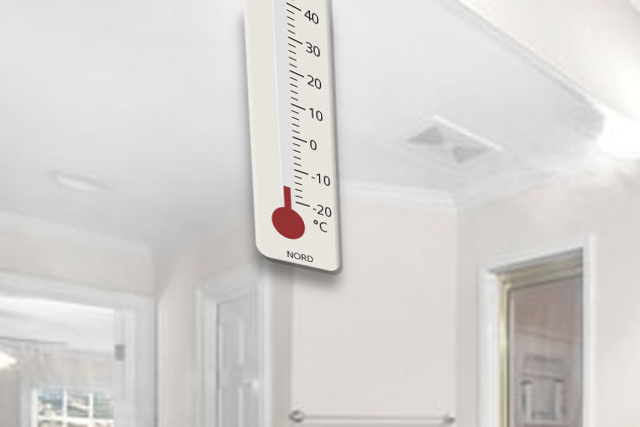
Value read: -16°C
